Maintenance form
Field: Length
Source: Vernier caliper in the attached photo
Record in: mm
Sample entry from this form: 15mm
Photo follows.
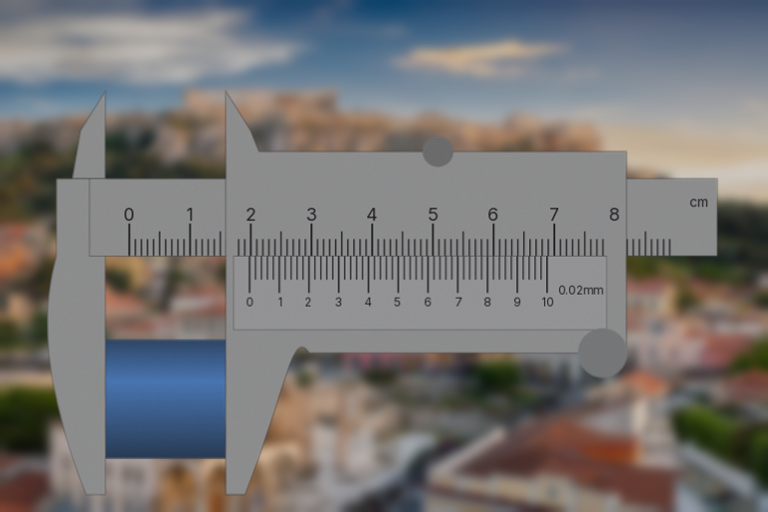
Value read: 19.8mm
